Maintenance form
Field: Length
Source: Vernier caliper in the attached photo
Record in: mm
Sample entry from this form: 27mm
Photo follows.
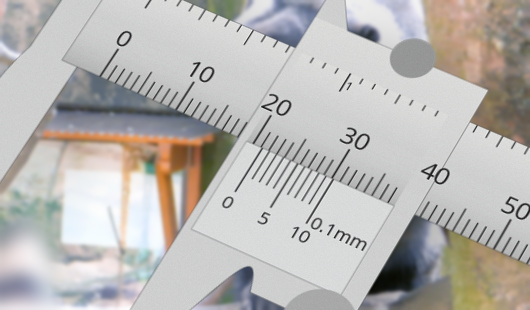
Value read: 21.2mm
